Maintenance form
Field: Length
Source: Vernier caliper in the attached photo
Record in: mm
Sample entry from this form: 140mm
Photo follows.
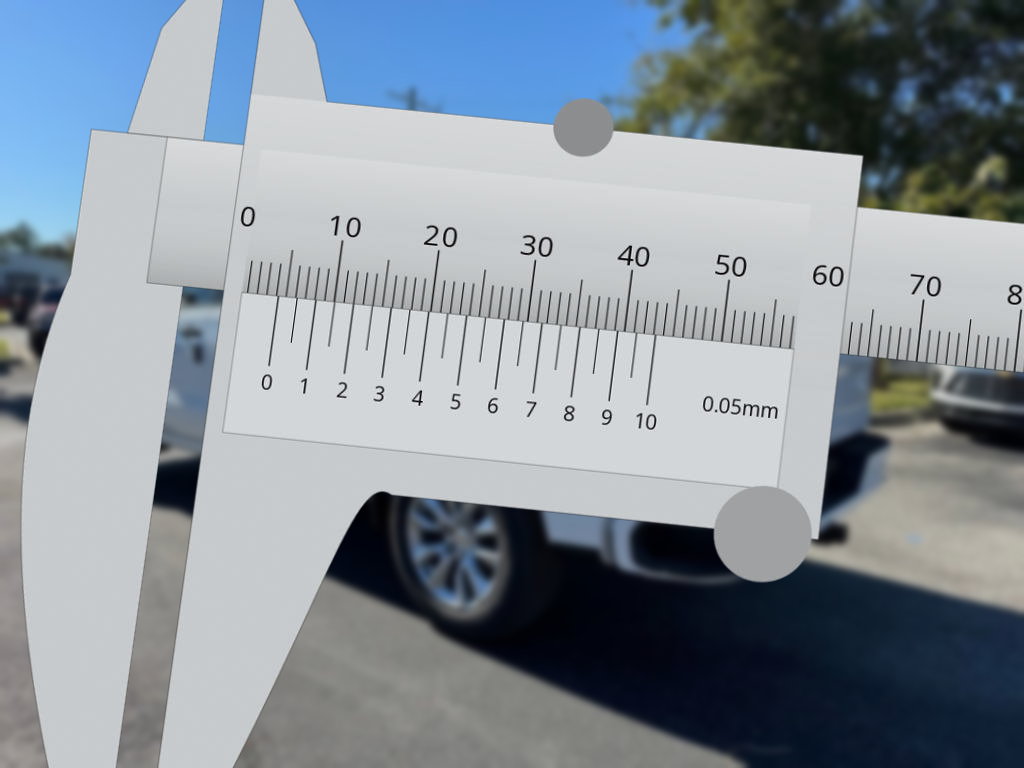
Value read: 4.2mm
